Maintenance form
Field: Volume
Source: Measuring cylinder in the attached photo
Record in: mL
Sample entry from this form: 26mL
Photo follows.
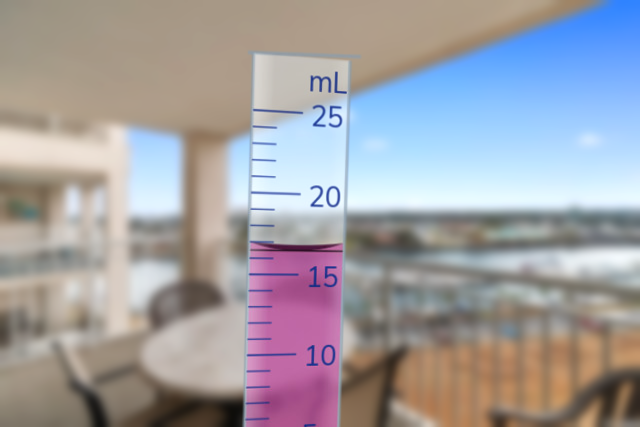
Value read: 16.5mL
